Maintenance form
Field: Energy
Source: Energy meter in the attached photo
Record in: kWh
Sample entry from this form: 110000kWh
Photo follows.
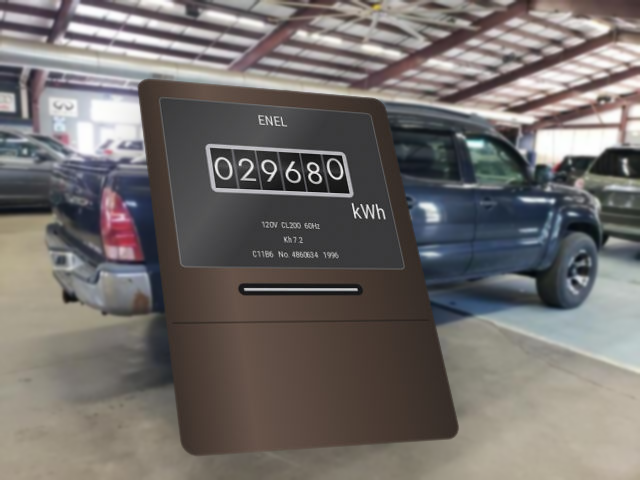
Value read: 29680kWh
